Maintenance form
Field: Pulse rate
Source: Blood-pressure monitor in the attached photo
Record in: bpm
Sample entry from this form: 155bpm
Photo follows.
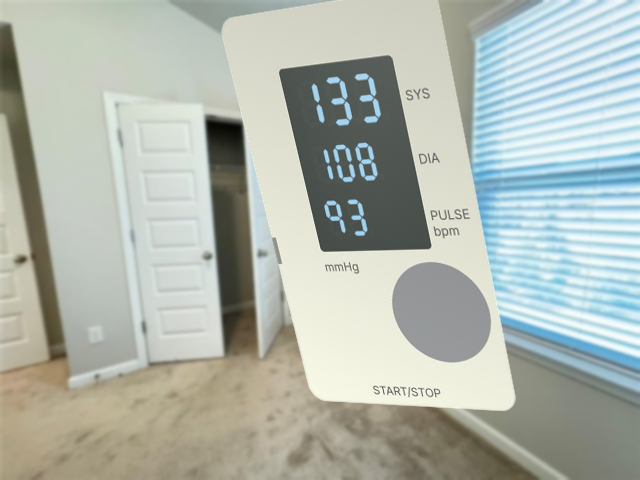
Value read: 93bpm
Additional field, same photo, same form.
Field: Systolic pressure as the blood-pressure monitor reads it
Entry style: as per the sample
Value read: 133mmHg
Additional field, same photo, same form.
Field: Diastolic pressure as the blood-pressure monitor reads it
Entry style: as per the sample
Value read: 108mmHg
